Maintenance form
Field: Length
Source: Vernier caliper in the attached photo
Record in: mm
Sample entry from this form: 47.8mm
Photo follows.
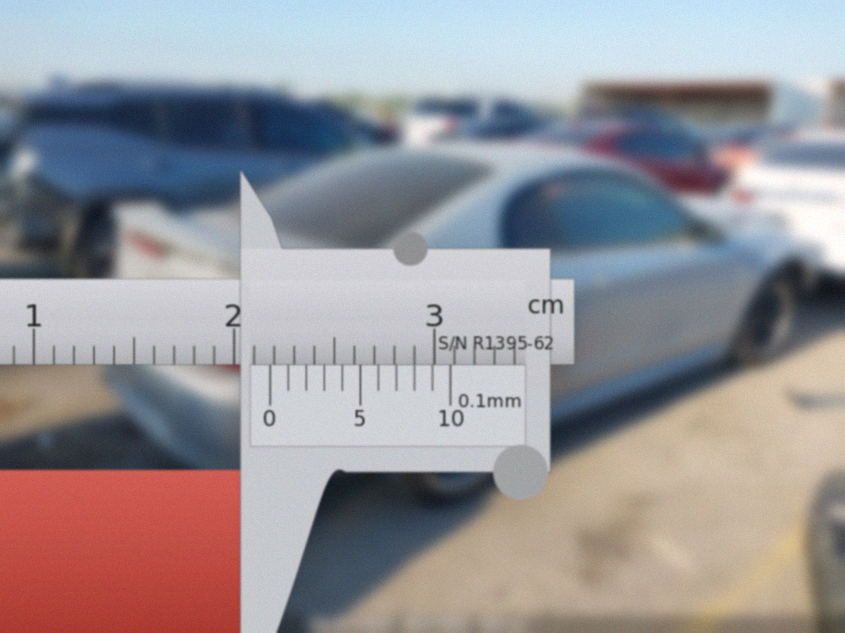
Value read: 21.8mm
